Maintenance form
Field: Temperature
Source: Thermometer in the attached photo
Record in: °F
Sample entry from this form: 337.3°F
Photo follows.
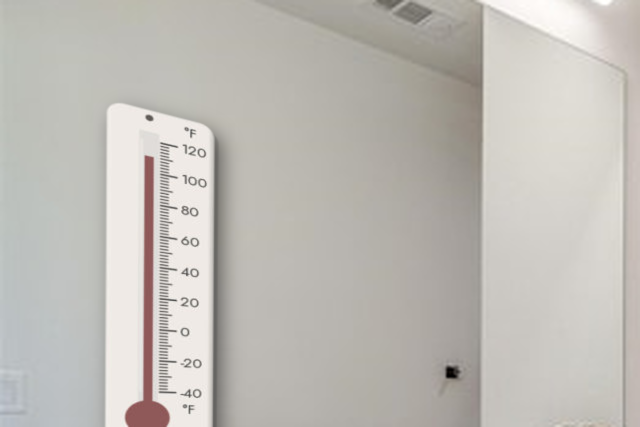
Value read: 110°F
